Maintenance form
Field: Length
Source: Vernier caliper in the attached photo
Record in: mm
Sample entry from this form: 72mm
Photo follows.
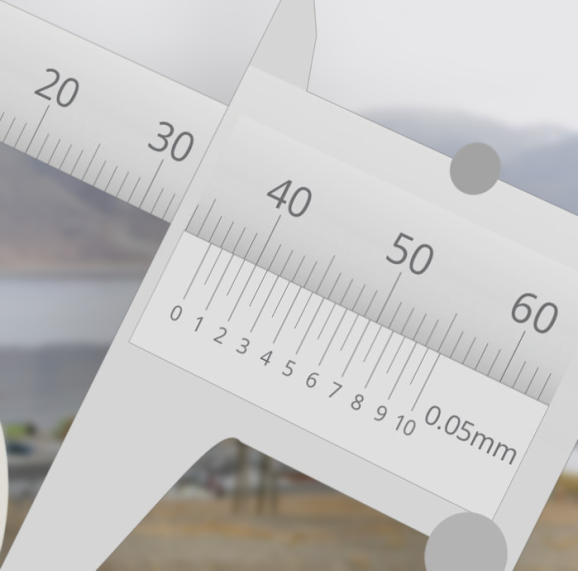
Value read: 36.2mm
